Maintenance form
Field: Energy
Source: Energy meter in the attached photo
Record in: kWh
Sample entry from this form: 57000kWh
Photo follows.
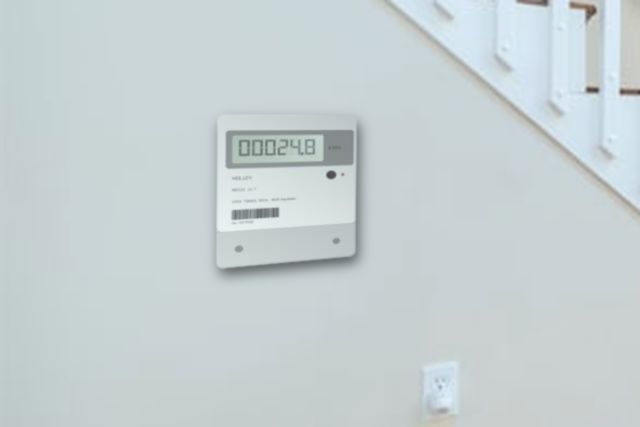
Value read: 24.8kWh
